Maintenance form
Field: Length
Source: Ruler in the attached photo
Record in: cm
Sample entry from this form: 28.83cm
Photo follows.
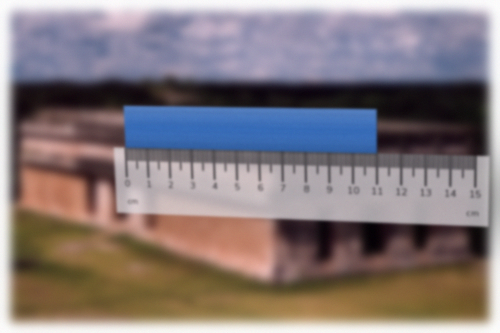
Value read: 11cm
